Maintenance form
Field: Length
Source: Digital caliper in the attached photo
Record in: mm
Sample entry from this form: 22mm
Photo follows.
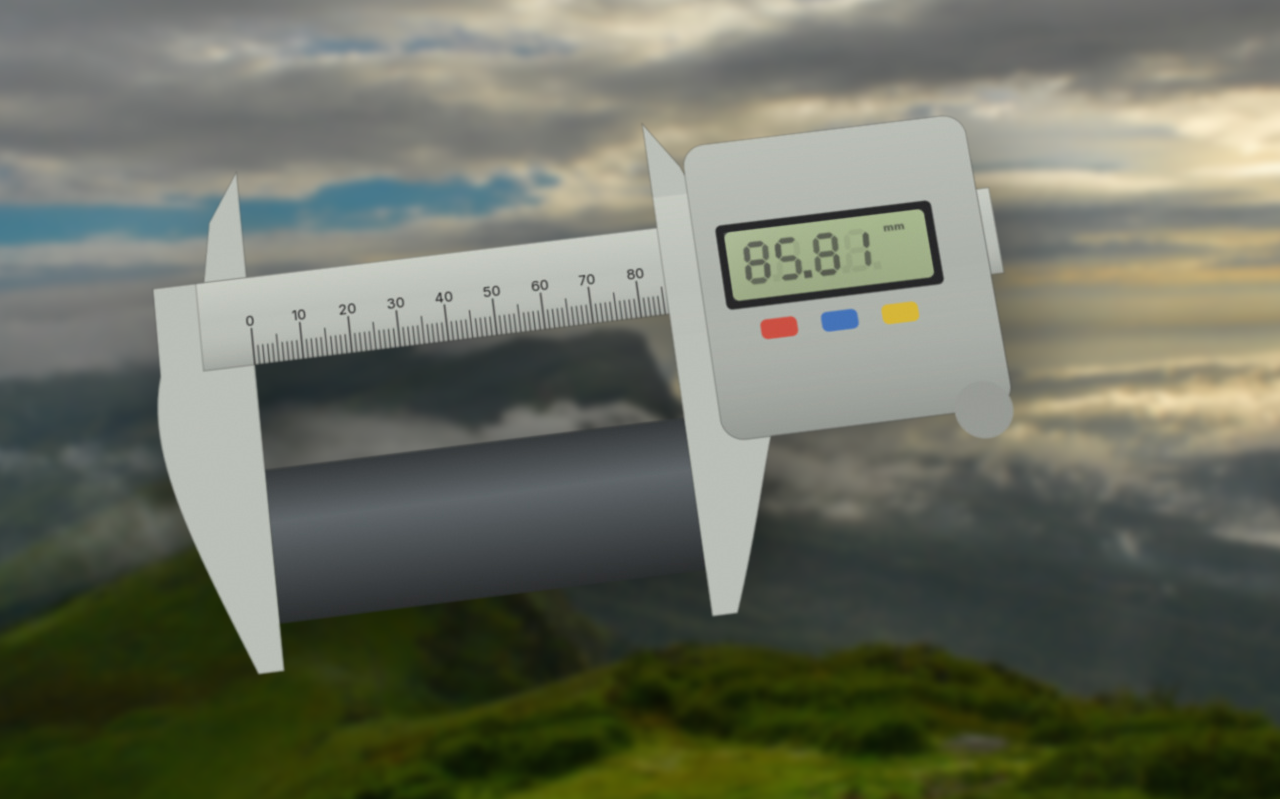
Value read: 85.81mm
